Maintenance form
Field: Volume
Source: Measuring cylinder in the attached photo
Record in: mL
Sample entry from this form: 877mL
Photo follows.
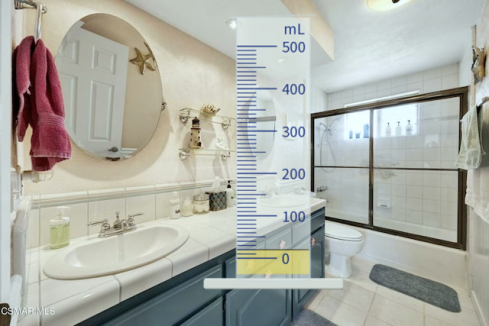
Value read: 20mL
